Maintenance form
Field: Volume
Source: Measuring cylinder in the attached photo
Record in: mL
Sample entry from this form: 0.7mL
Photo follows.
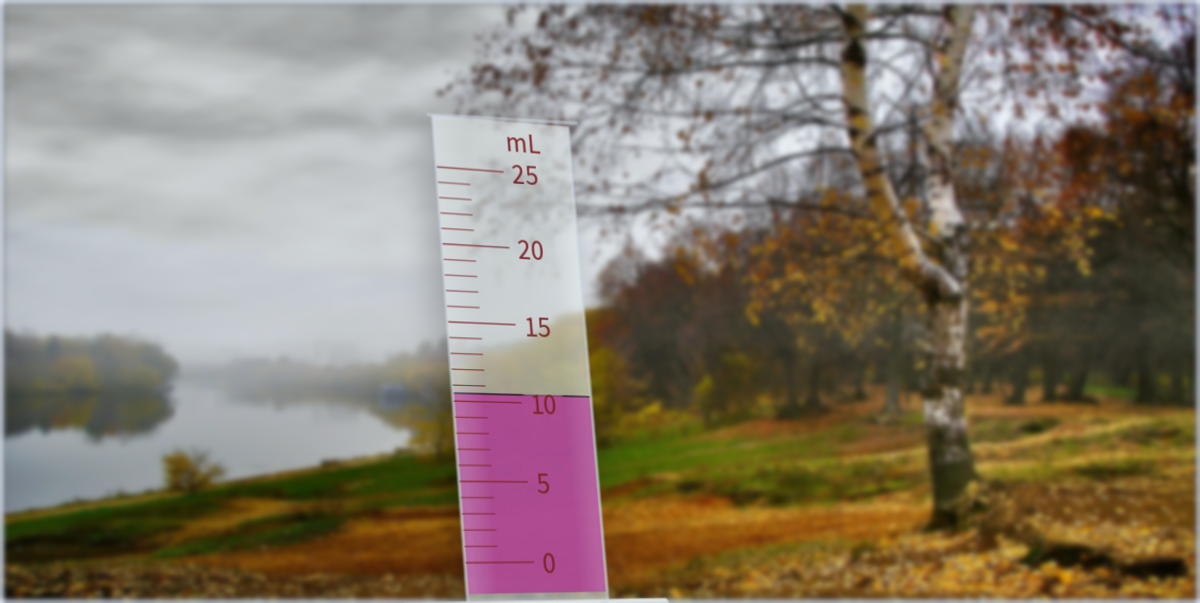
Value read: 10.5mL
